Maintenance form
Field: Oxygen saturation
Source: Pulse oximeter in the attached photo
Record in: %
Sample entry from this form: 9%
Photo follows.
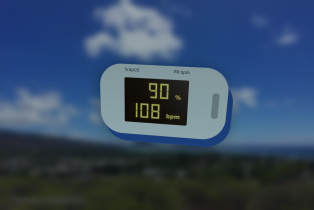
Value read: 90%
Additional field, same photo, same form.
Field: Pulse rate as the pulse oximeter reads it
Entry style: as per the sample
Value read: 108bpm
